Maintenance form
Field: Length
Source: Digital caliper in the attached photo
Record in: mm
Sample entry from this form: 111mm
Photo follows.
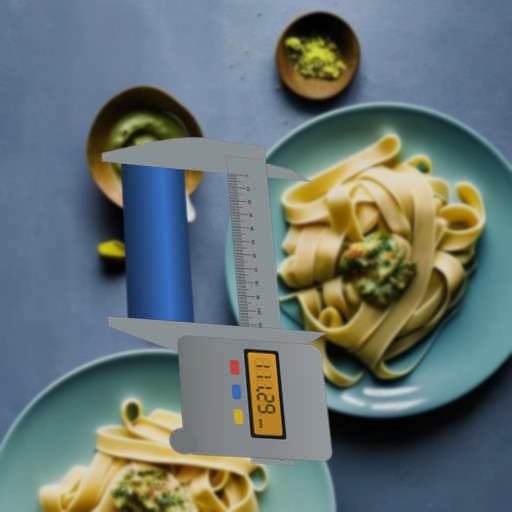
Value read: 111.29mm
